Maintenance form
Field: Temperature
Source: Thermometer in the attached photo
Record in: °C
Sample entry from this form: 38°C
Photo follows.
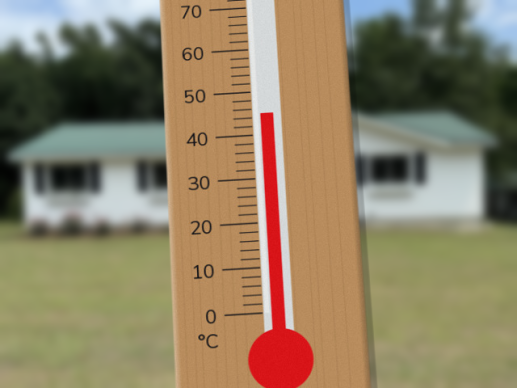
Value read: 45°C
